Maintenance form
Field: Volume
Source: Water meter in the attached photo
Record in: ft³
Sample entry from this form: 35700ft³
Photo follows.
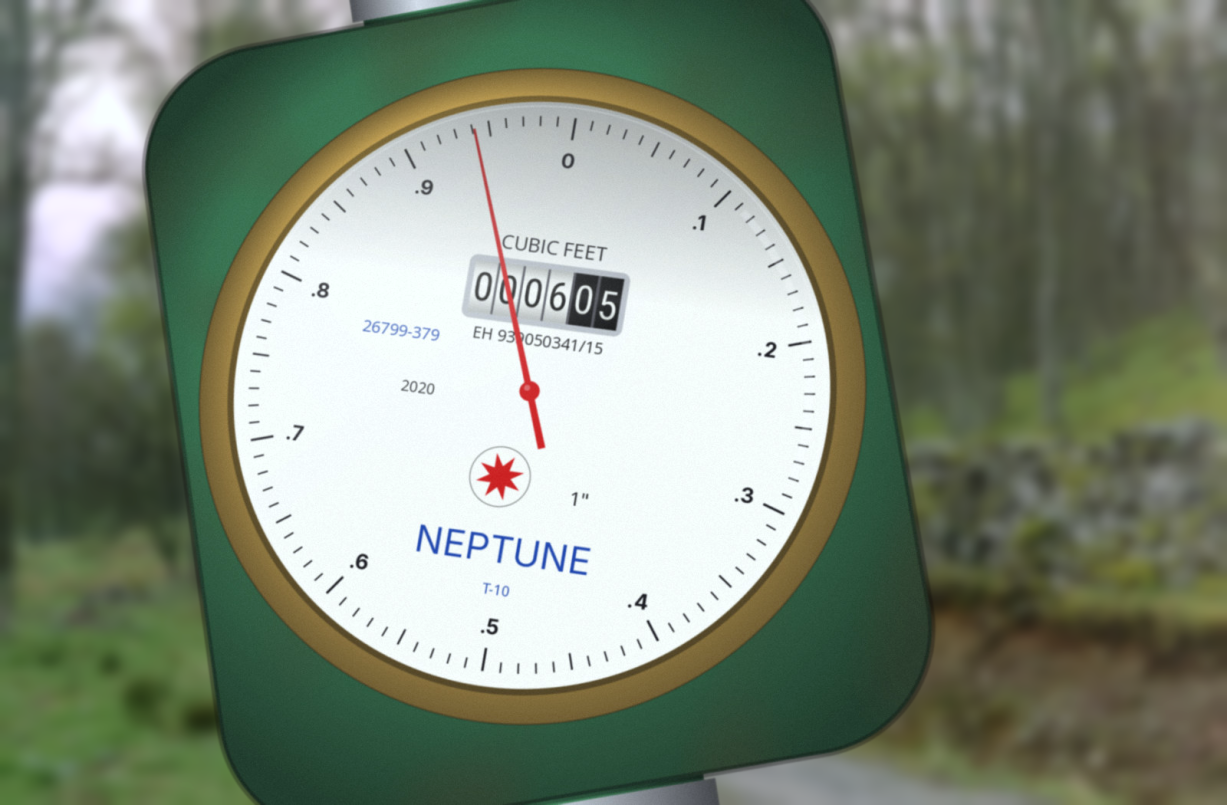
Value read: 604.94ft³
